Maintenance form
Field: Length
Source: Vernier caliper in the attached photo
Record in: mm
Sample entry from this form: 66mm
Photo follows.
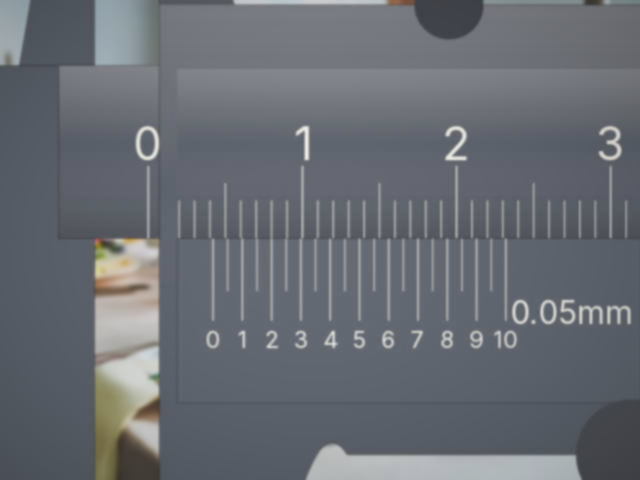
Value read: 4.2mm
